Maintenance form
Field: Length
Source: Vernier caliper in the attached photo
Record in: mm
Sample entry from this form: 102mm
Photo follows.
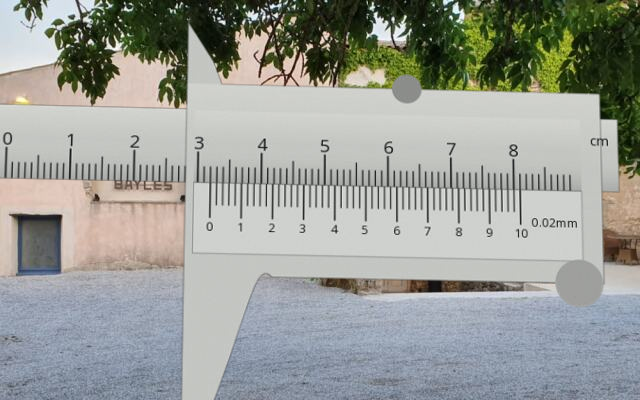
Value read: 32.0mm
